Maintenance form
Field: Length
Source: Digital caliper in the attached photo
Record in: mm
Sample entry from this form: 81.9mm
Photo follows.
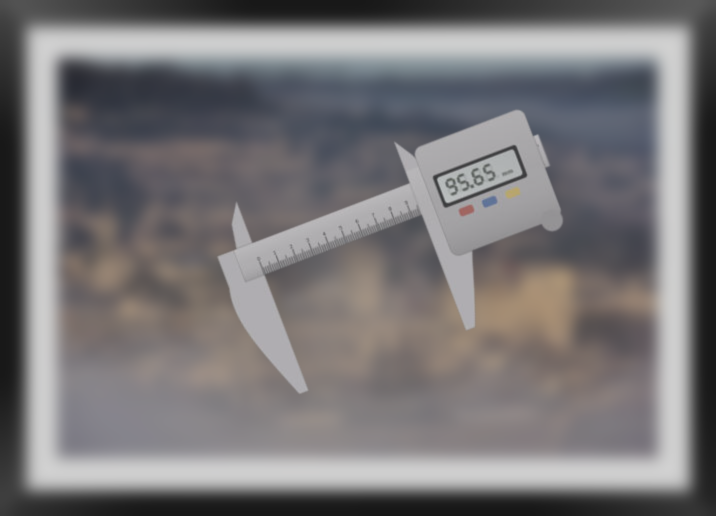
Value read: 95.65mm
